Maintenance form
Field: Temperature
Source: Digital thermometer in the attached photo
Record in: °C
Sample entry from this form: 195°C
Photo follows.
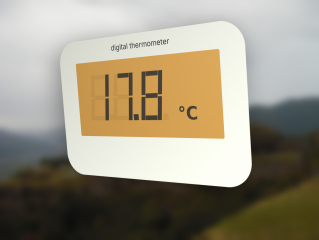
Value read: 17.8°C
